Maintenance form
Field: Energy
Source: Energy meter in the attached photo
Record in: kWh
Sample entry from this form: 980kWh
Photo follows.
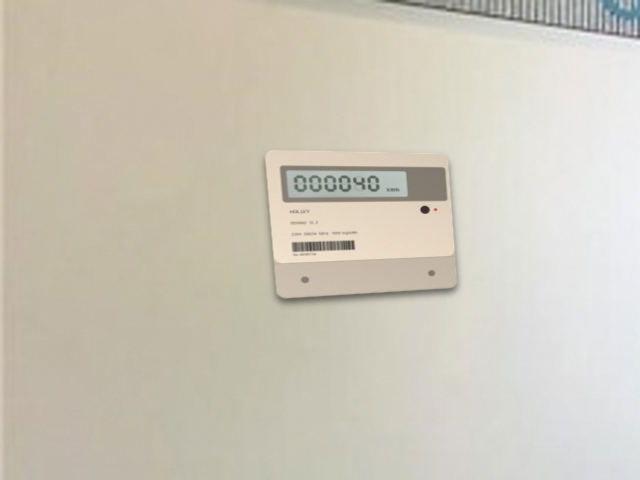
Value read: 40kWh
